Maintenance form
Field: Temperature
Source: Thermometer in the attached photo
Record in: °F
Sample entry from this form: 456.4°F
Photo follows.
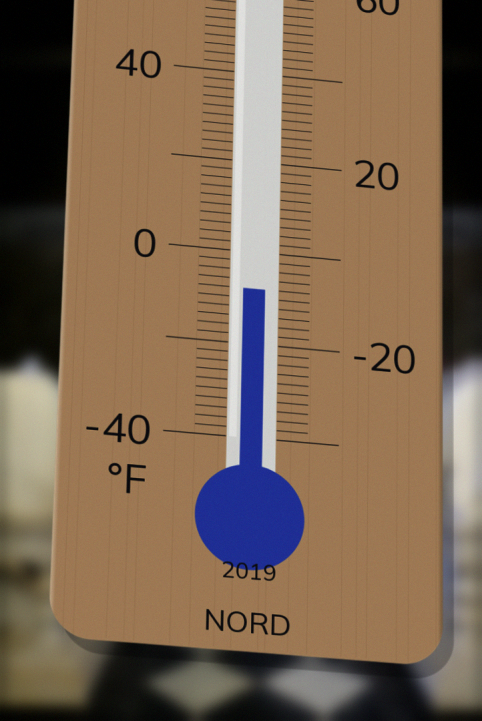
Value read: -8°F
